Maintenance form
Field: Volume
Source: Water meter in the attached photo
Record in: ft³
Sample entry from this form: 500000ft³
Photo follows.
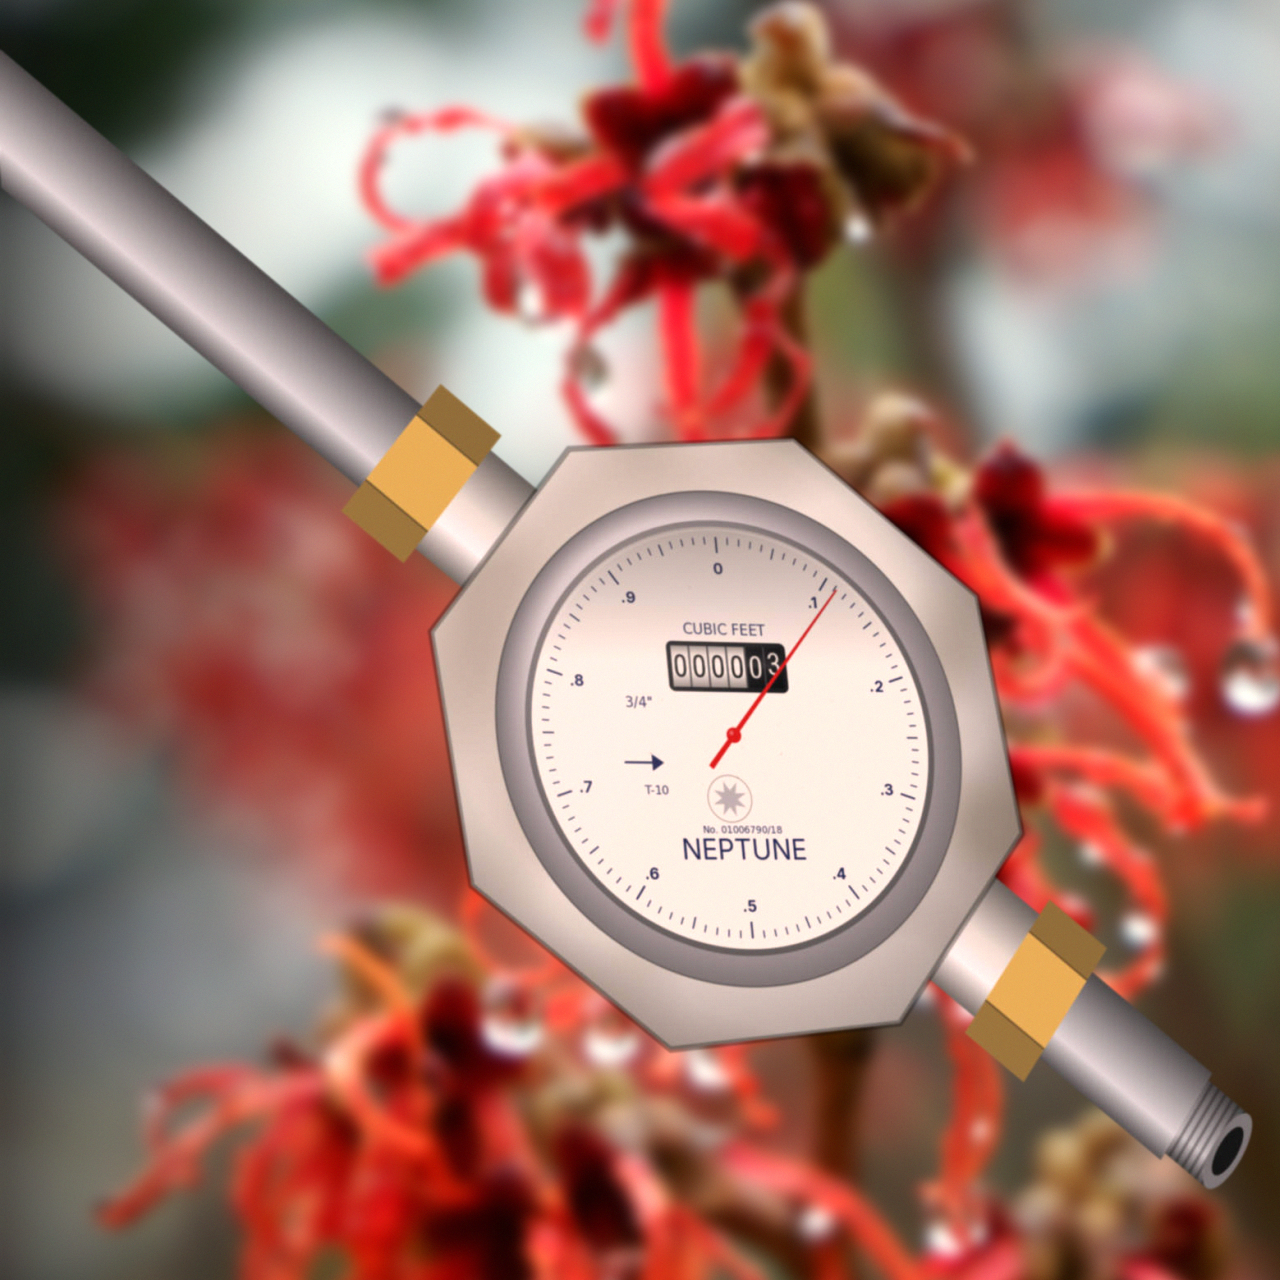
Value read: 3.11ft³
